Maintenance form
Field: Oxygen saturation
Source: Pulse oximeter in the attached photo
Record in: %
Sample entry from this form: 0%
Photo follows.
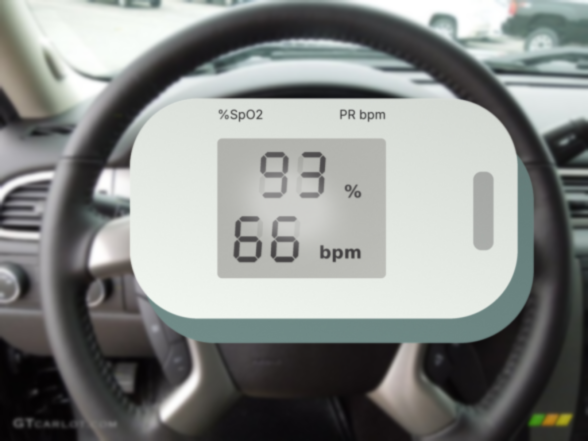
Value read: 93%
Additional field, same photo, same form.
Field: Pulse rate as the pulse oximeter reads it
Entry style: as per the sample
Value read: 66bpm
